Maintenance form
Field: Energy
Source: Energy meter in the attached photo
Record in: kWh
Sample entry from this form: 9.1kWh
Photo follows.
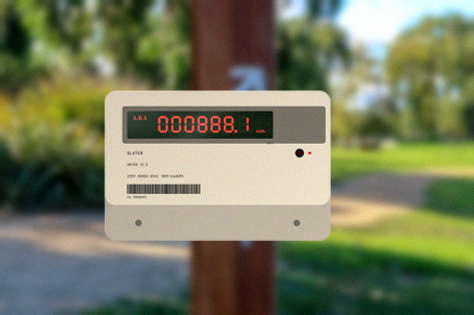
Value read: 888.1kWh
